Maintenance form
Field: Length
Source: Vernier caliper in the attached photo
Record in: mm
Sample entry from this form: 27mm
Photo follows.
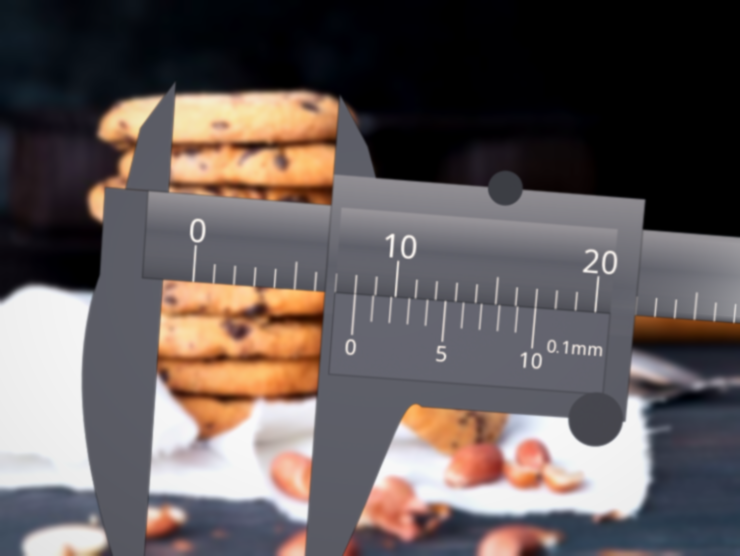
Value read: 8.0mm
